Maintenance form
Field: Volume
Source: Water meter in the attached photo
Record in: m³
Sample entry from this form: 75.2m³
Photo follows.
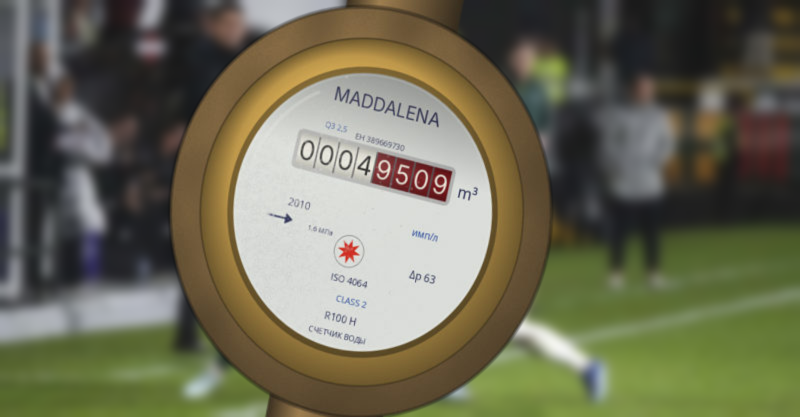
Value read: 4.9509m³
